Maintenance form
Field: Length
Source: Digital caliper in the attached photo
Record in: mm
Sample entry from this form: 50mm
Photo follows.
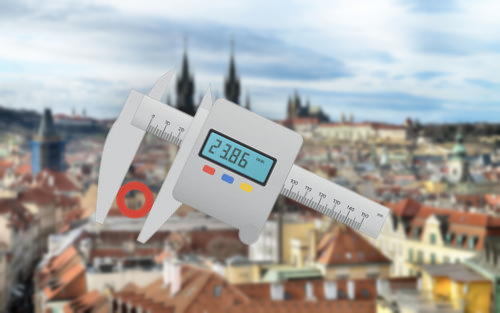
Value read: 23.86mm
